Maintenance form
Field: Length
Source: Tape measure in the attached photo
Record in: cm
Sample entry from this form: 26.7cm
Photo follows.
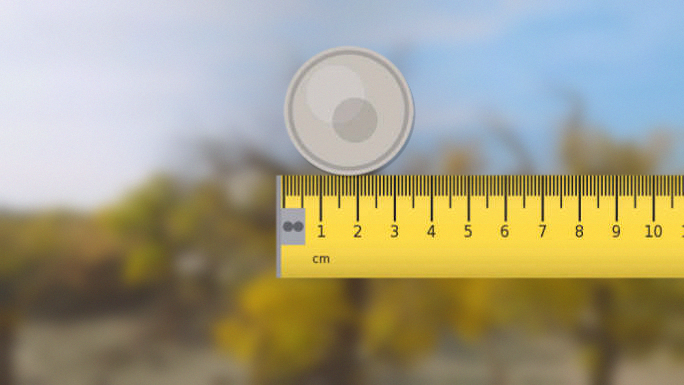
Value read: 3.5cm
